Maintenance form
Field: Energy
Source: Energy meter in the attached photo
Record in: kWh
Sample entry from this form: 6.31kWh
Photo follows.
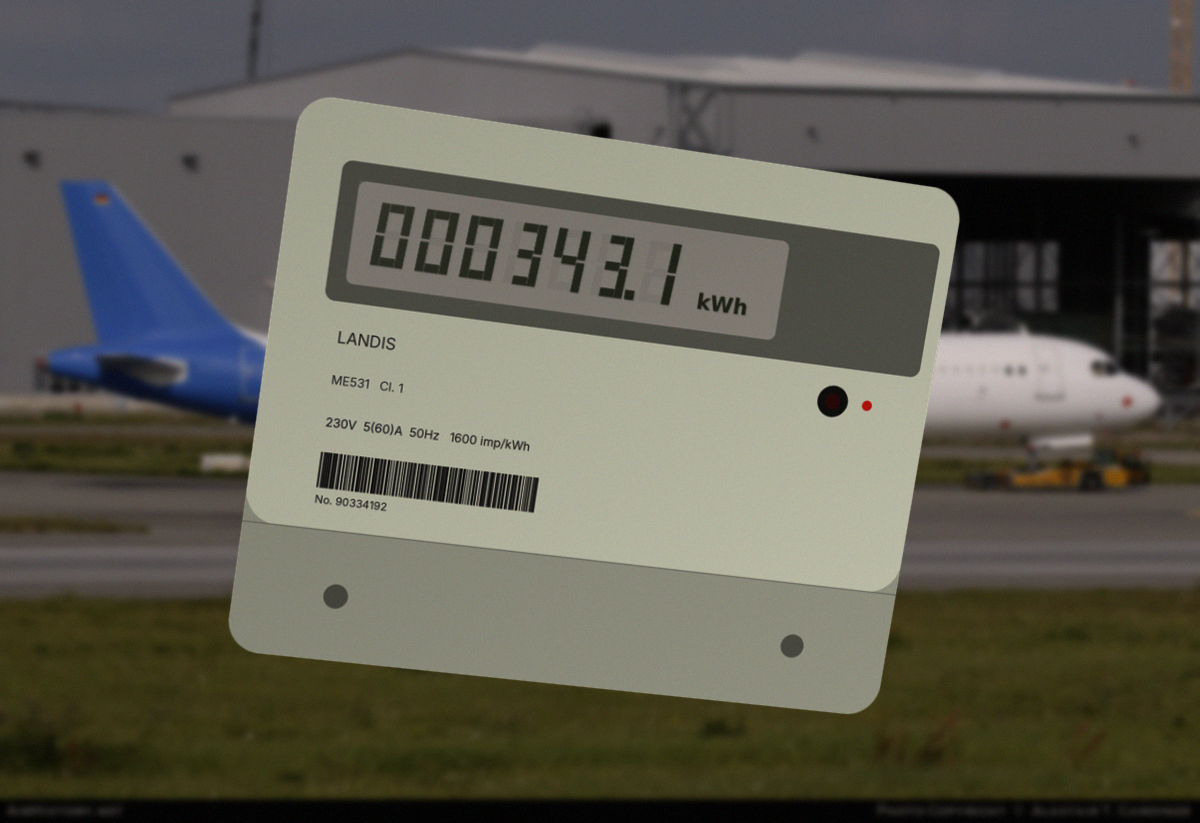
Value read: 343.1kWh
